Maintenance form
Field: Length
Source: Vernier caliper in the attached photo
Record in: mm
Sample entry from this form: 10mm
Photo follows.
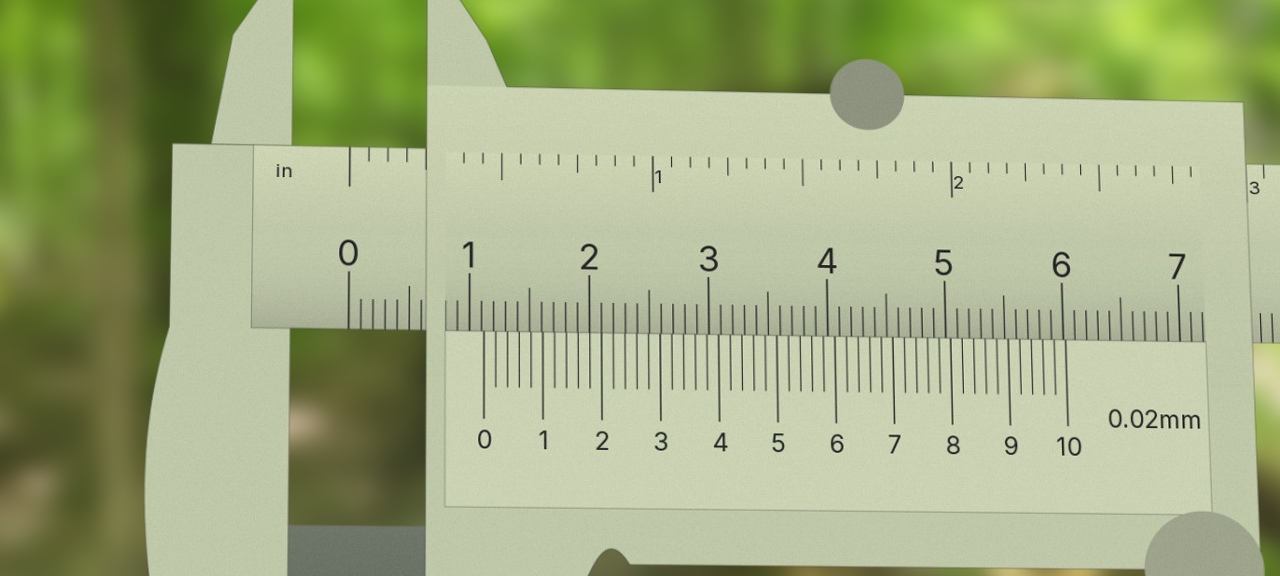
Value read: 11.2mm
